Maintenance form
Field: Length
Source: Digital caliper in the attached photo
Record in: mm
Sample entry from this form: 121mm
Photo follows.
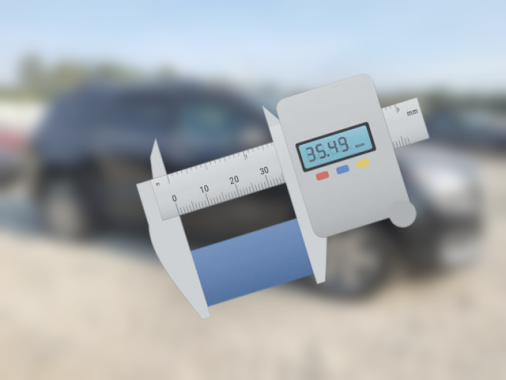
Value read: 35.49mm
